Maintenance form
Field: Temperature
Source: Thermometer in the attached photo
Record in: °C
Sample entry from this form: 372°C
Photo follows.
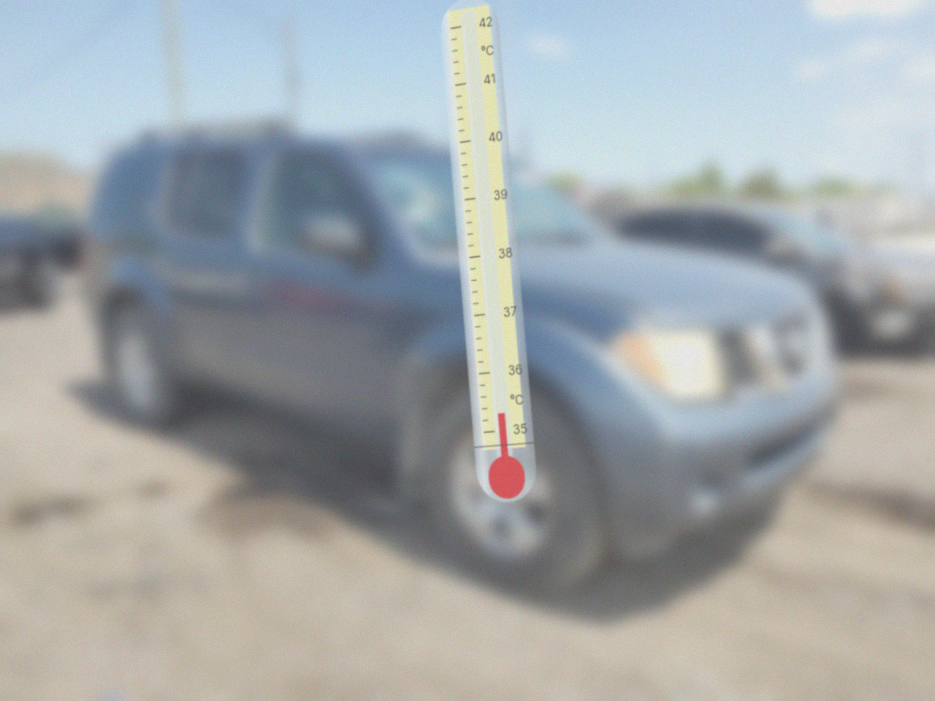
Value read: 35.3°C
